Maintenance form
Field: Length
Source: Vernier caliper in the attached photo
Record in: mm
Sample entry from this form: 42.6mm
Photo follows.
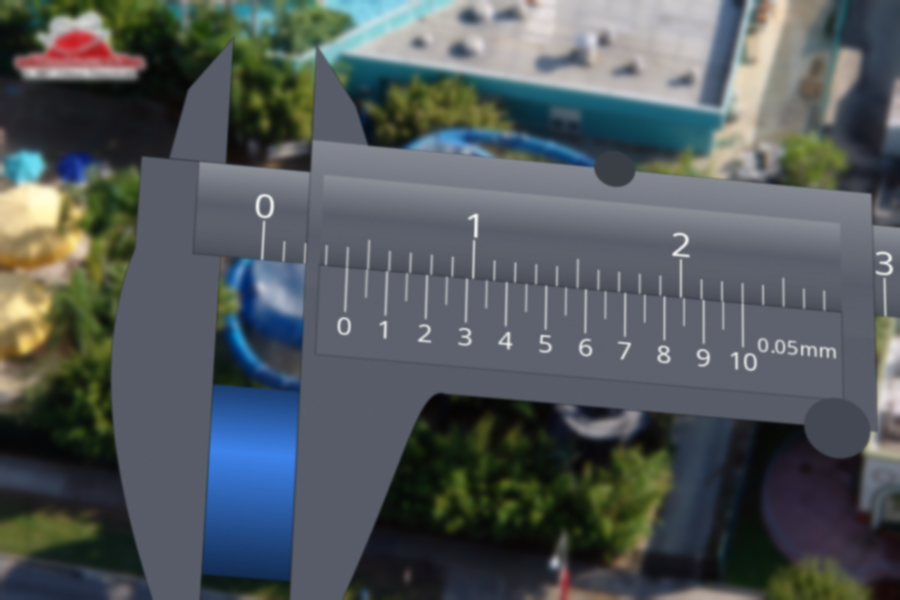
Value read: 4.0mm
